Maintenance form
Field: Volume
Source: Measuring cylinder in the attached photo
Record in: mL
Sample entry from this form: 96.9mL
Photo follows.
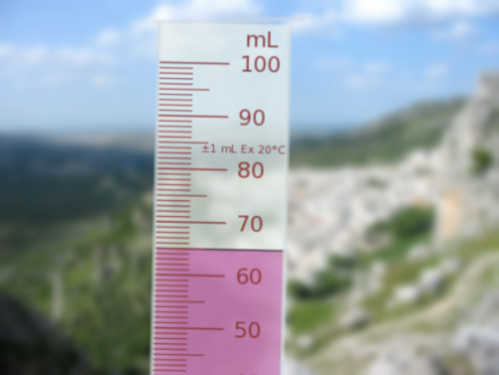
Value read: 65mL
